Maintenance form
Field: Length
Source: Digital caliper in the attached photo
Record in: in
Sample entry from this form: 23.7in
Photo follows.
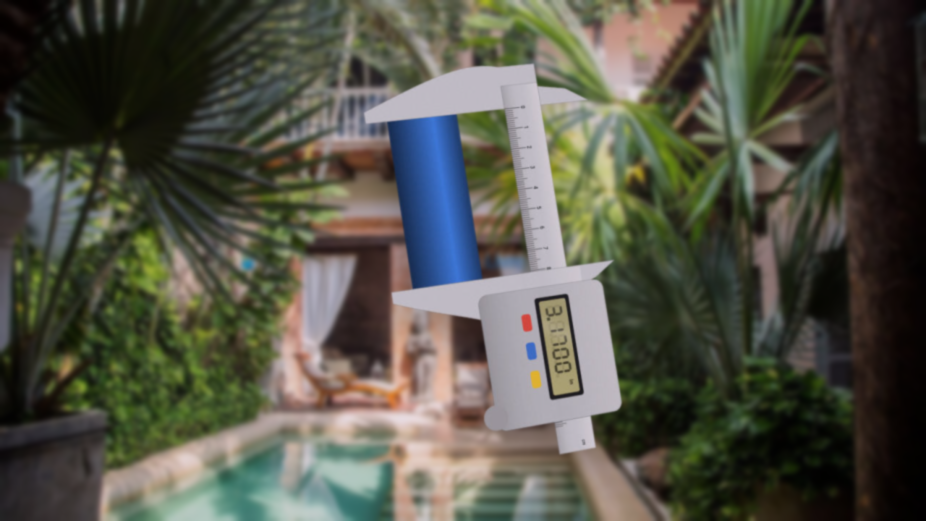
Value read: 3.1700in
